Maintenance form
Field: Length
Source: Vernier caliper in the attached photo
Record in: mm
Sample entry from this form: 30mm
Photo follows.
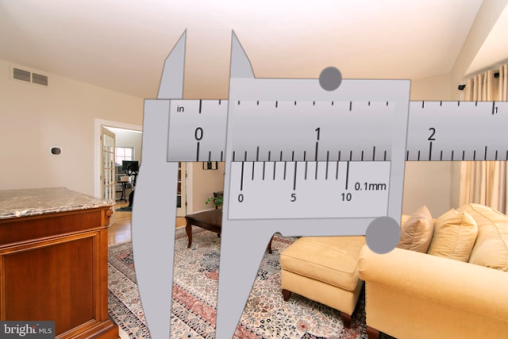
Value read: 3.8mm
